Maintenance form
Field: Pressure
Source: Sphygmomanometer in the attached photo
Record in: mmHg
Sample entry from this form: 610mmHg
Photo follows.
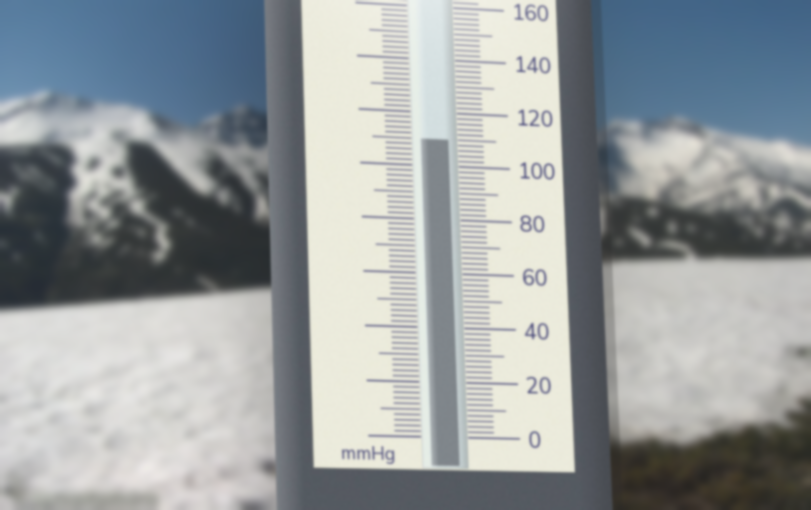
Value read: 110mmHg
